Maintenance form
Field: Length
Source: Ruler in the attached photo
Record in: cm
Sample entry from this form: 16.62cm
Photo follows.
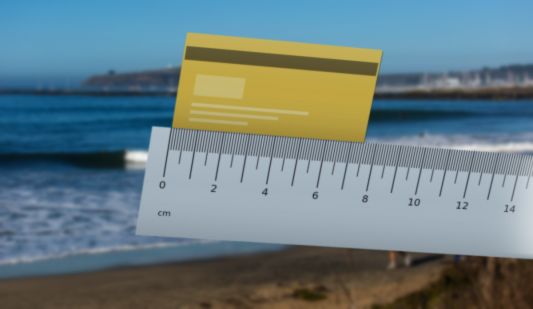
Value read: 7.5cm
